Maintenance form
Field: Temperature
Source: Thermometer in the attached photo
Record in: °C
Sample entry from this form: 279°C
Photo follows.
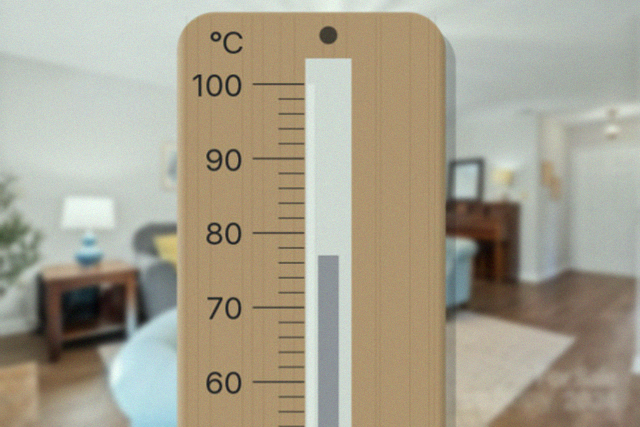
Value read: 77°C
